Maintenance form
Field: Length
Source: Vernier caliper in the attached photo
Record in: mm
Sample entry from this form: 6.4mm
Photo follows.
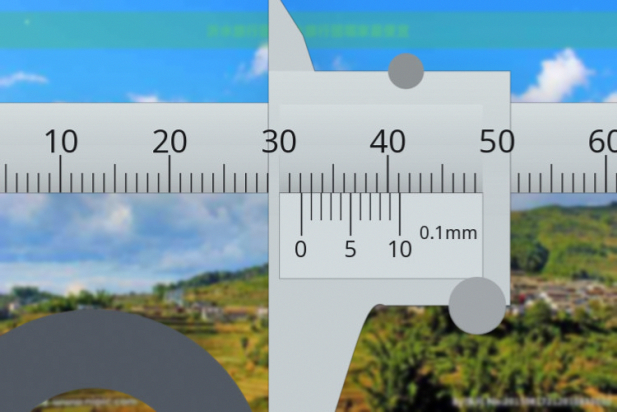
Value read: 32.1mm
